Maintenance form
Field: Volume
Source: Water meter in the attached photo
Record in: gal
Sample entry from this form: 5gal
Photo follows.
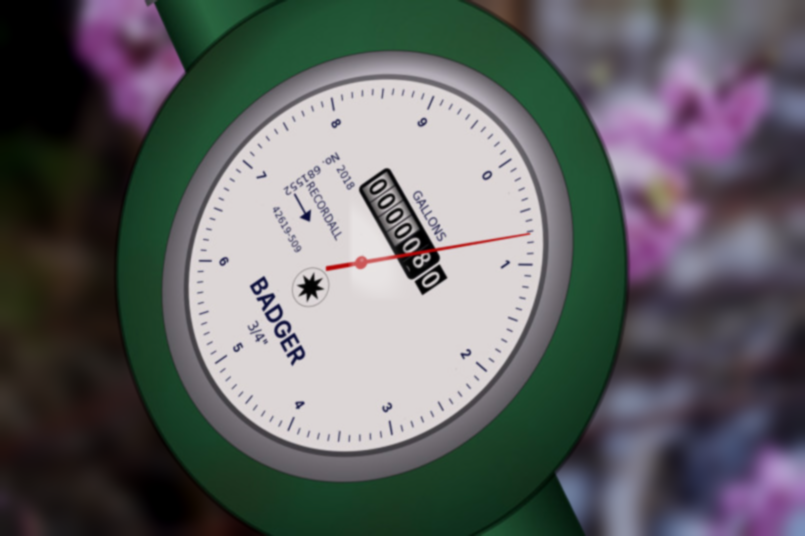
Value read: 80.7gal
